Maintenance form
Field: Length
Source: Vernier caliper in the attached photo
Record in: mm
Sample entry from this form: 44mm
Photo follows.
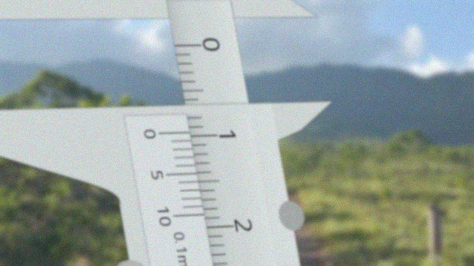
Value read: 9.6mm
